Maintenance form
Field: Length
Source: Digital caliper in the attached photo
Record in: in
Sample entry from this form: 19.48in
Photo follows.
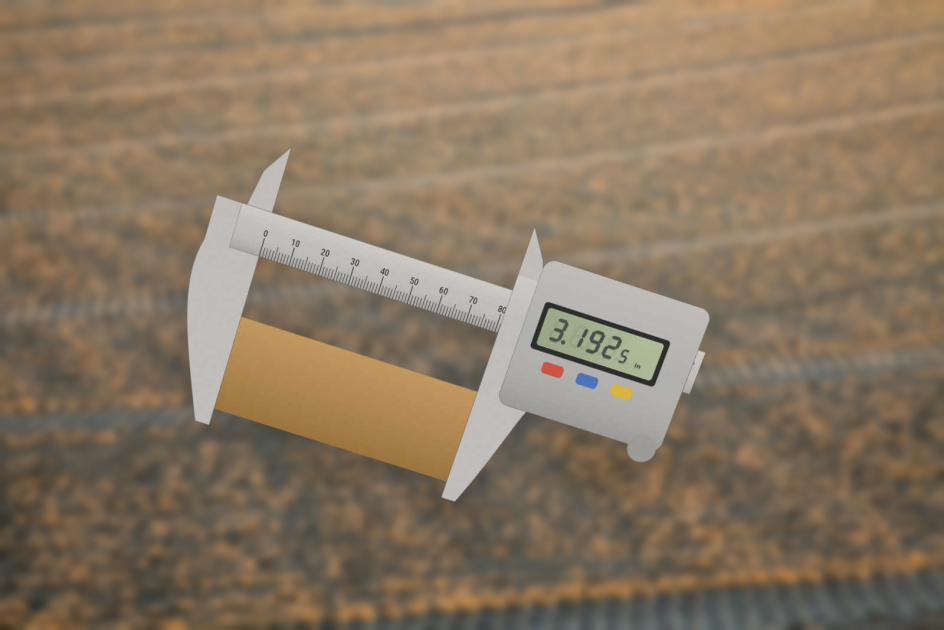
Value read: 3.1925in
